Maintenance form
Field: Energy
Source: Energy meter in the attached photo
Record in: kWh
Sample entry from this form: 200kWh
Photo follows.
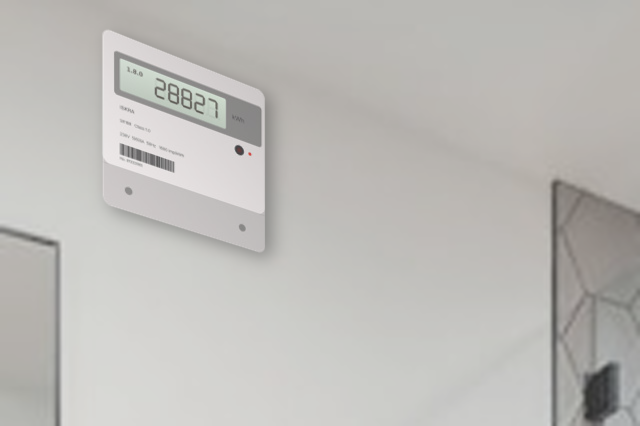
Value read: 28827kWh
